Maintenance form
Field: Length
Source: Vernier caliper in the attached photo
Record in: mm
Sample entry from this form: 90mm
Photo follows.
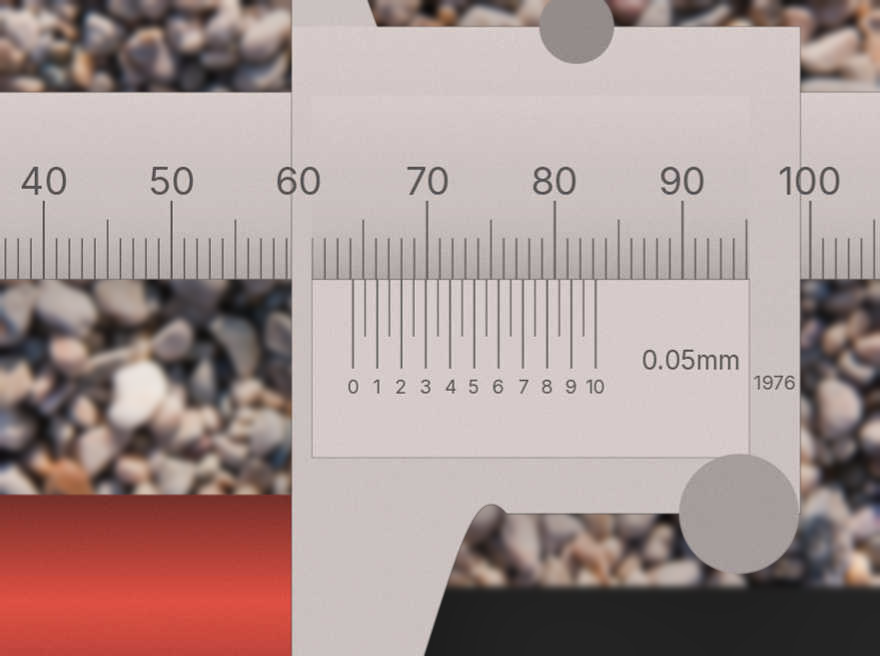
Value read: 64.2mm
